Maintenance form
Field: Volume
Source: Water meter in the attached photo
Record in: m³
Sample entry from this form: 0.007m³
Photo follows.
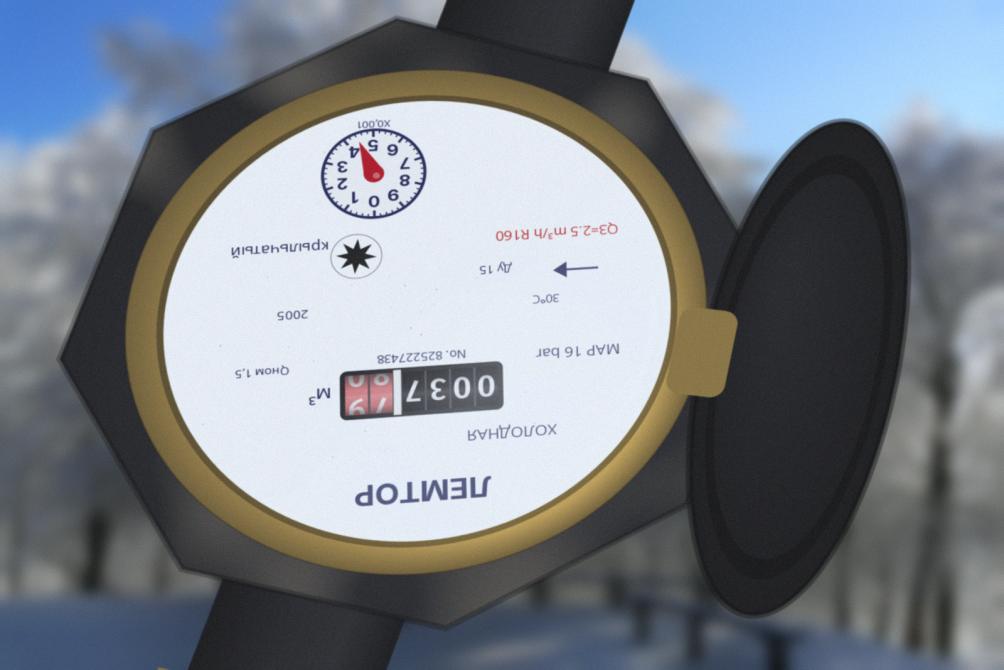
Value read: 37.794m³
